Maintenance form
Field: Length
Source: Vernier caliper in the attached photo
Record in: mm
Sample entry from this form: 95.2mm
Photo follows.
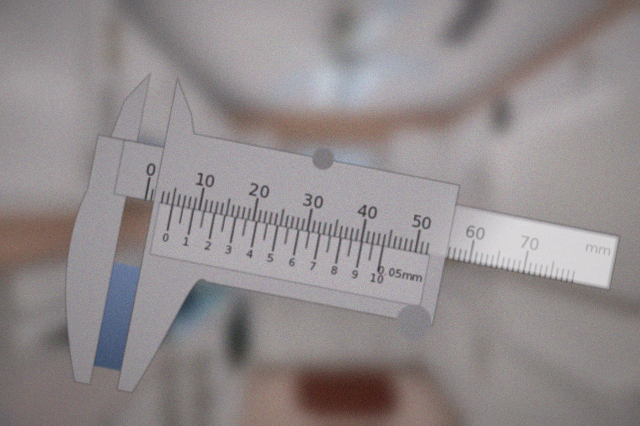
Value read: 5.0mm
